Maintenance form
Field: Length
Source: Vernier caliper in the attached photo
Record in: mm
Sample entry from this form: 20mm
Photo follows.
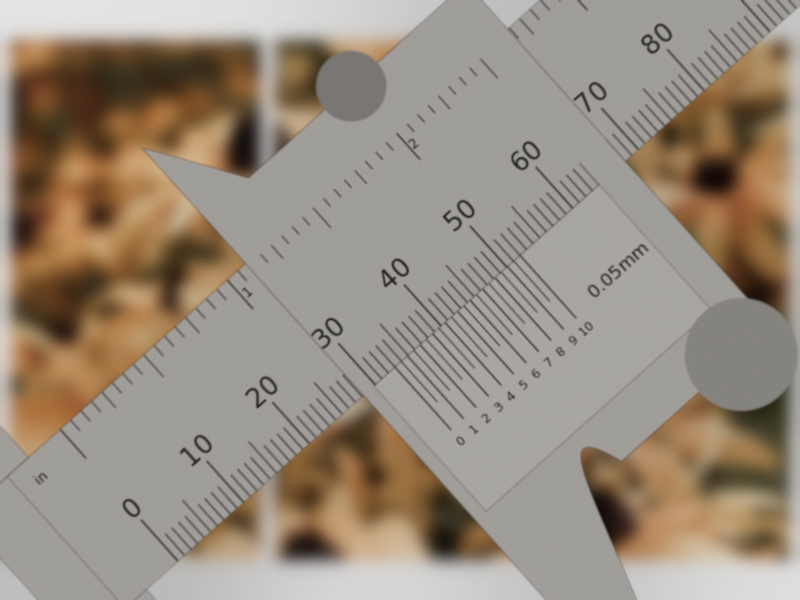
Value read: 33.0mm
